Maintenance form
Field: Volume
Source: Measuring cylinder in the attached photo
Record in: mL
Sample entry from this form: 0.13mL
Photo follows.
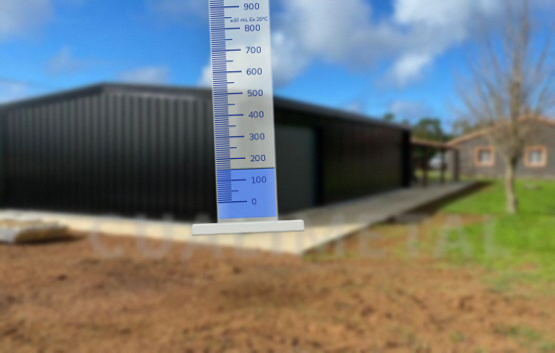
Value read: 150mL
